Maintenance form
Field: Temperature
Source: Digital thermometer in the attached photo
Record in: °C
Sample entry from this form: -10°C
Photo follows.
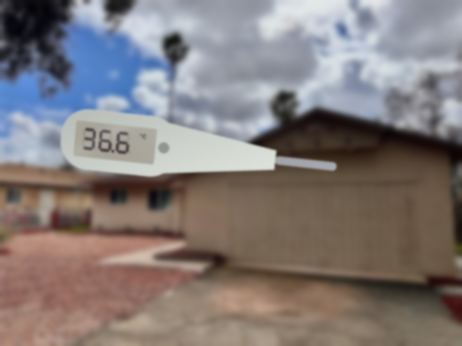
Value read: 36.6°C
